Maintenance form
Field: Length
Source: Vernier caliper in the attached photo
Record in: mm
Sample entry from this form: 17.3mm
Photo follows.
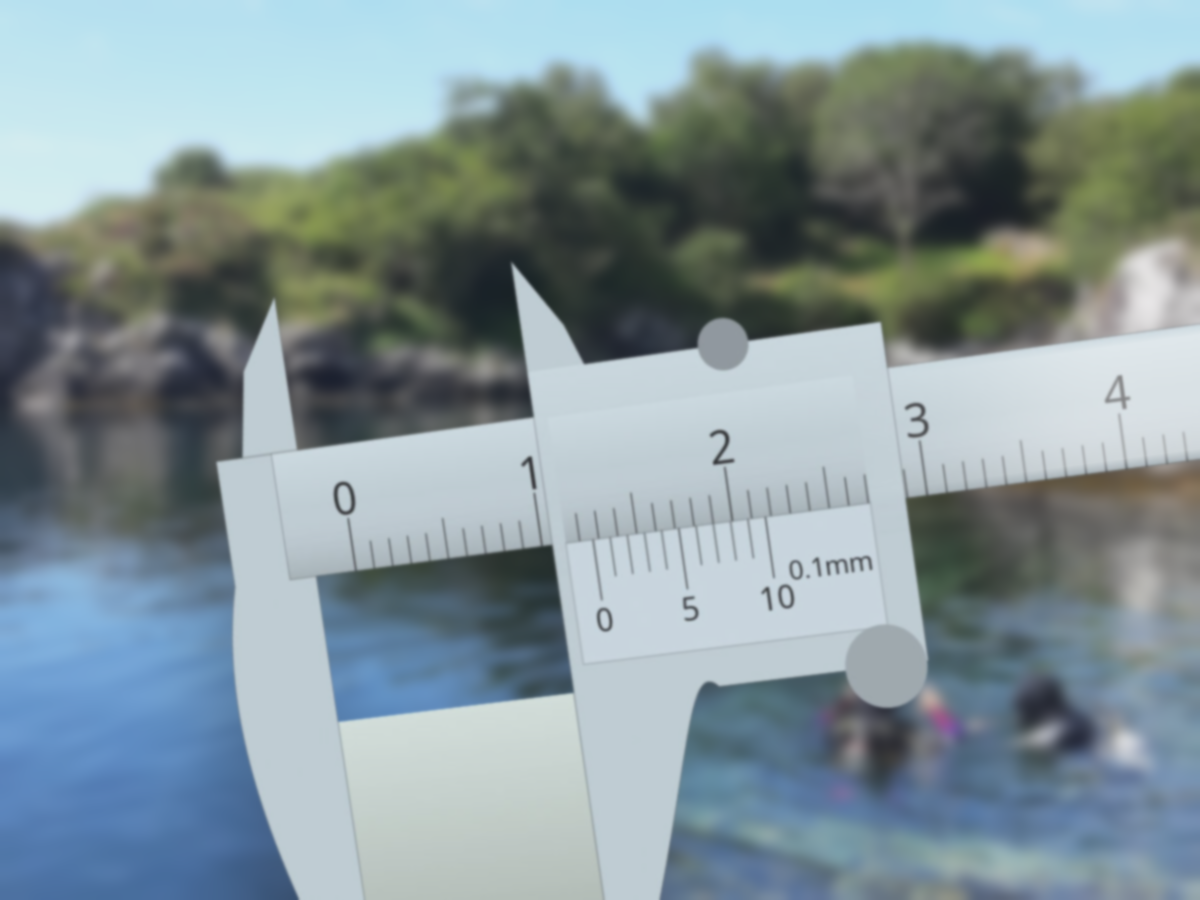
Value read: 12.7mm
